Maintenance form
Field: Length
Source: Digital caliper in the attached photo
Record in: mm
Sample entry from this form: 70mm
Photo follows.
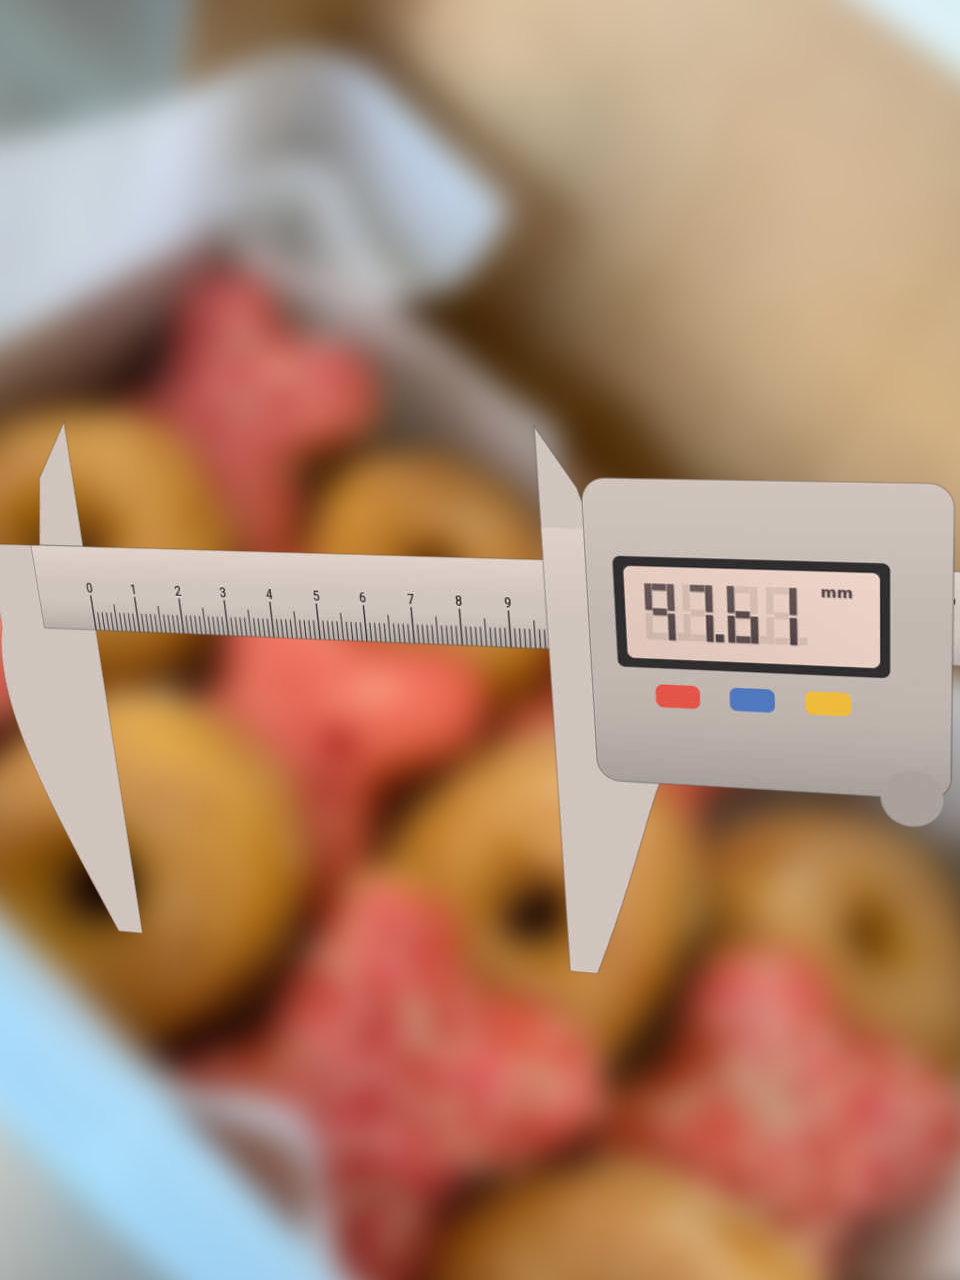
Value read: 97.61mm
